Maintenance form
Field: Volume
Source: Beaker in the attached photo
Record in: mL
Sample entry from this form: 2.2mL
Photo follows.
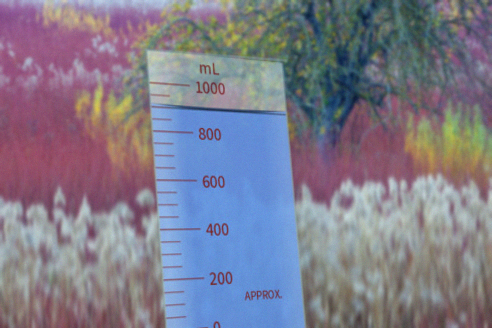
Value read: 900mL
